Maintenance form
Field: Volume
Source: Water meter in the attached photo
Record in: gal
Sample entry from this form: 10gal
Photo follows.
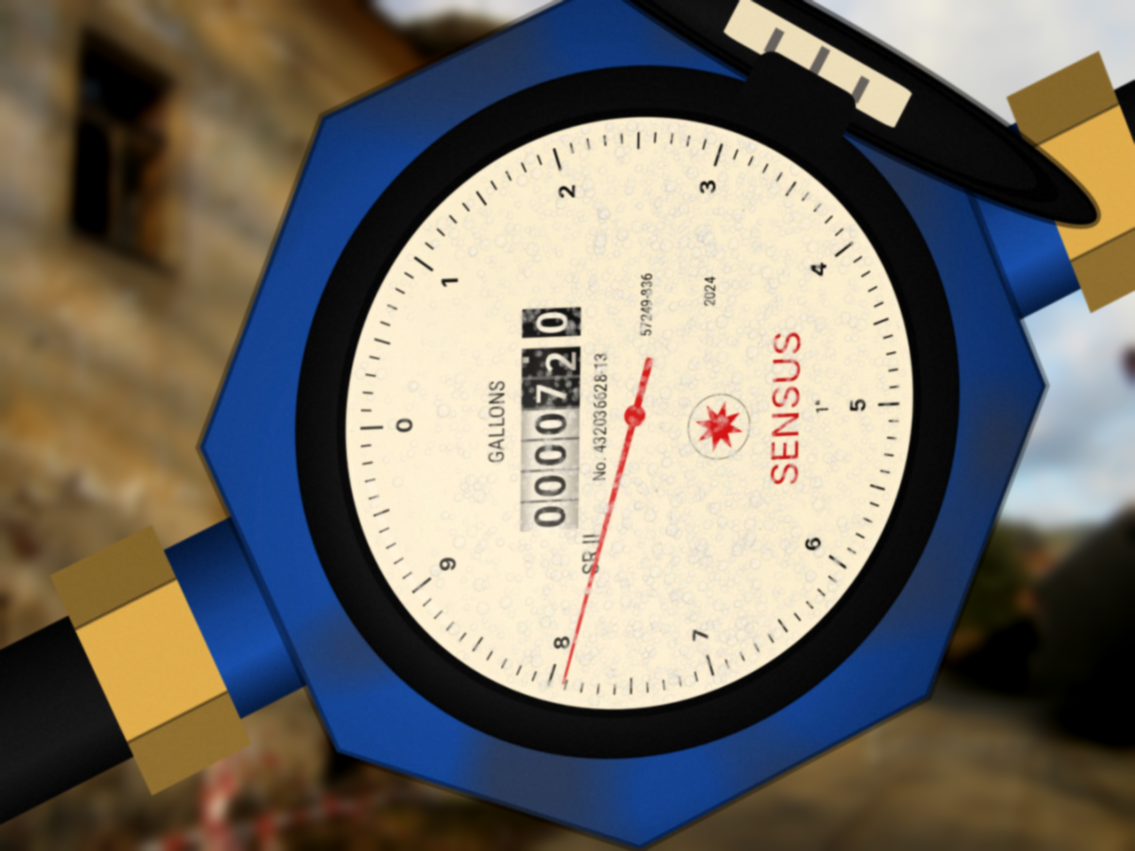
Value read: 717.9gal
